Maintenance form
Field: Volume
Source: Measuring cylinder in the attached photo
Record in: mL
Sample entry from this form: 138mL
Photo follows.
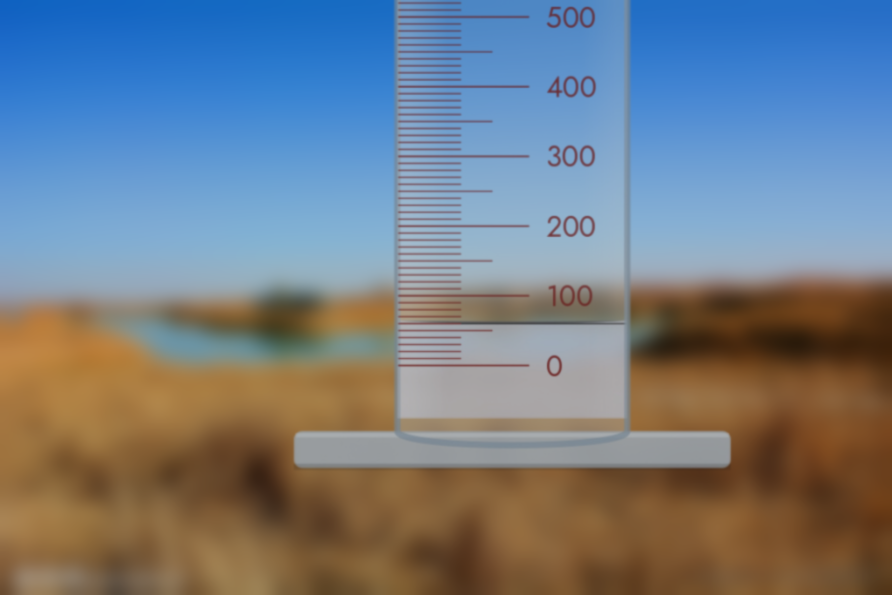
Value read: 60mL
